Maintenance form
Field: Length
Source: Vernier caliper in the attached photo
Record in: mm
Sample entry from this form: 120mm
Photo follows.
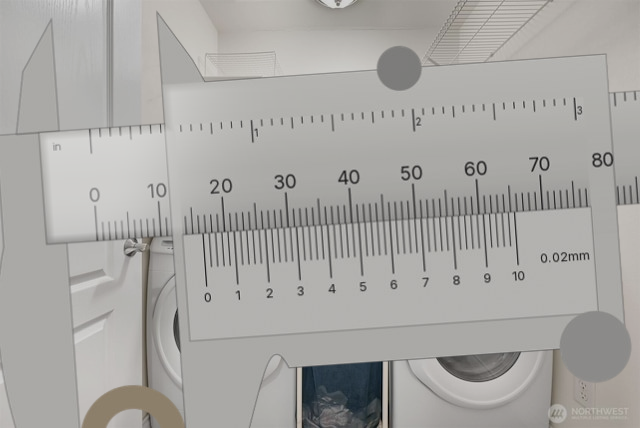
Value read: 16.6mm
